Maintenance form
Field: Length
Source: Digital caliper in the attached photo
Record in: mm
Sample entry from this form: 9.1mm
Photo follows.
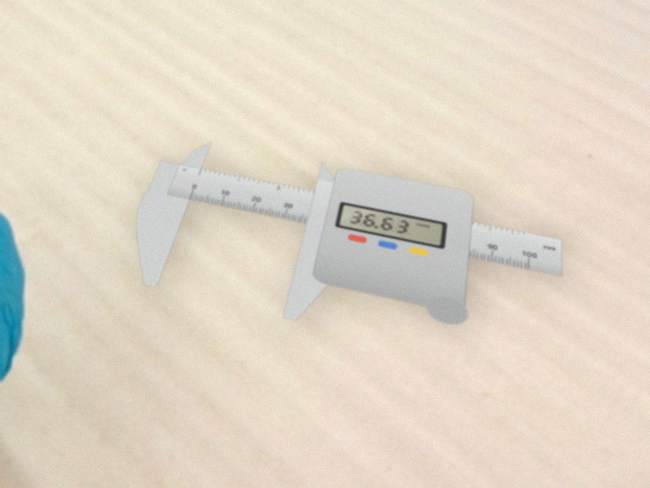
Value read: 36.63mm
